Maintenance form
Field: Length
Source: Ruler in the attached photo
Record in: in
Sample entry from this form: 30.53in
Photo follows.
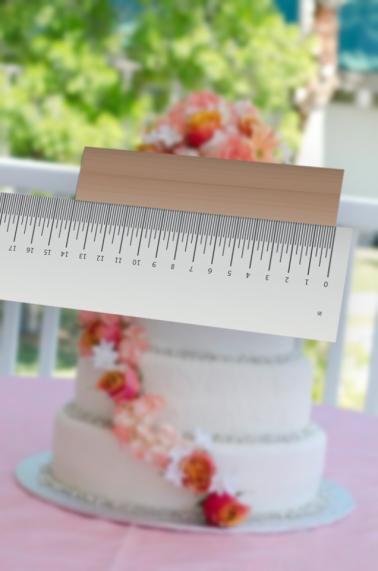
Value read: 14in
